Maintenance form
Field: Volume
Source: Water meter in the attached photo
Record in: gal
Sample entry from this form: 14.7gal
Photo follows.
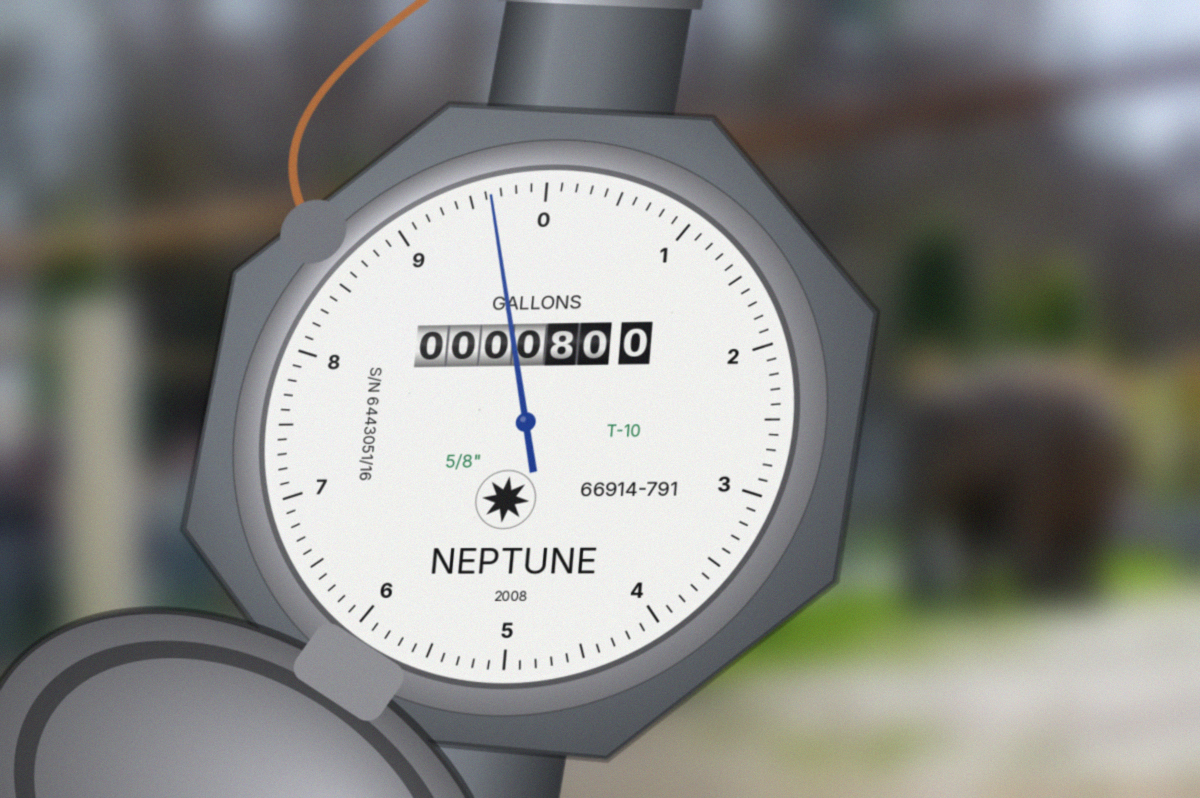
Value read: 799.6gal
